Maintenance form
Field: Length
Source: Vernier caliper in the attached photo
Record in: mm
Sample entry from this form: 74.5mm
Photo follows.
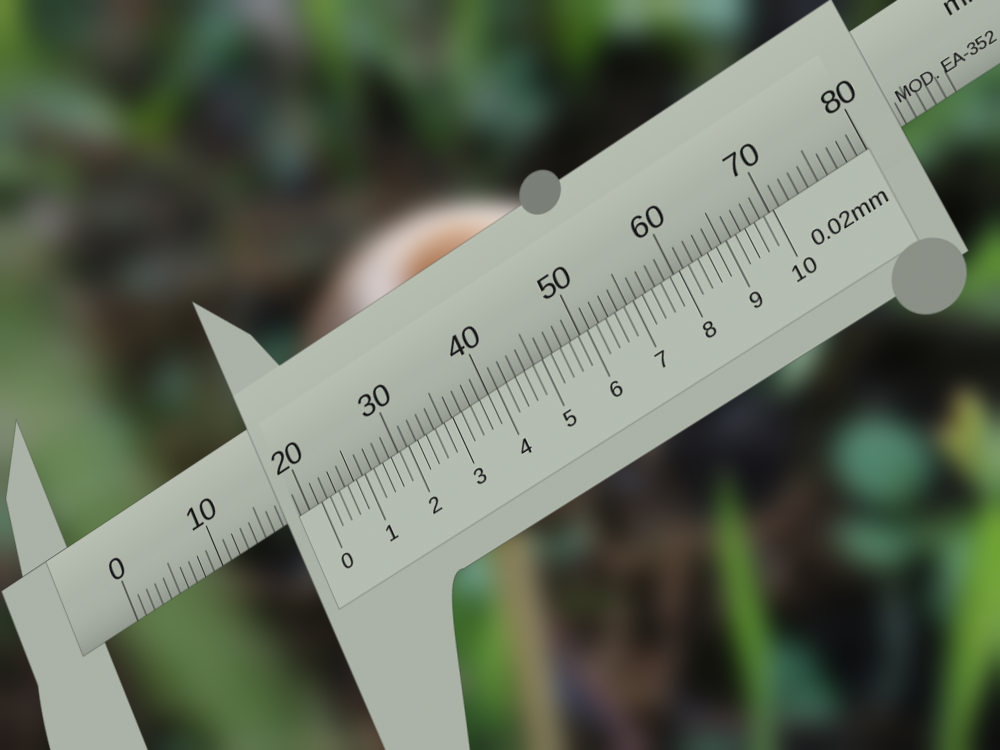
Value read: 21.4mm
